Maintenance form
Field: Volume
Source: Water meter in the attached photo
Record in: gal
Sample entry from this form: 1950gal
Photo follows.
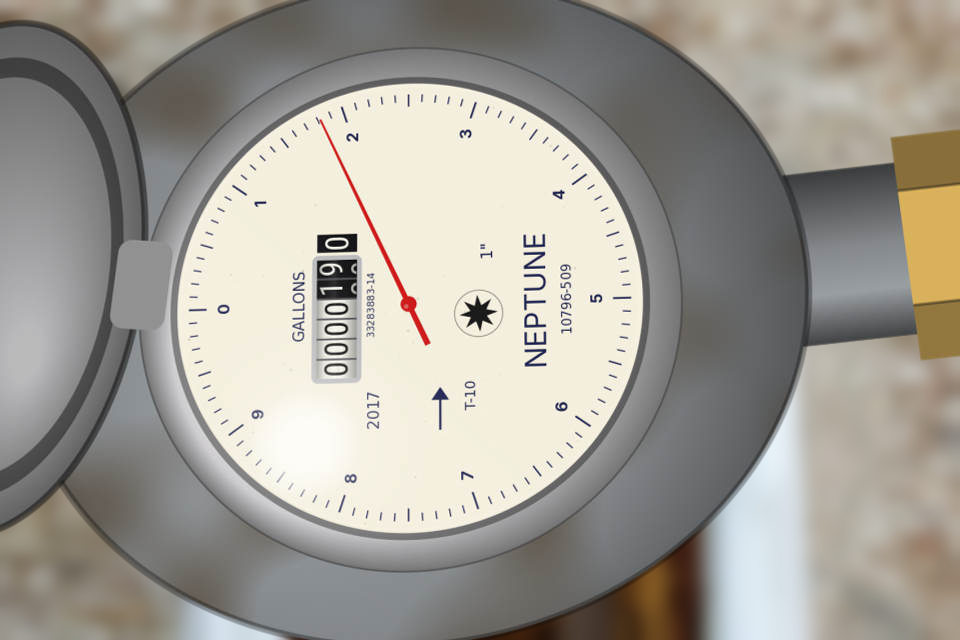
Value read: 191.8gal
